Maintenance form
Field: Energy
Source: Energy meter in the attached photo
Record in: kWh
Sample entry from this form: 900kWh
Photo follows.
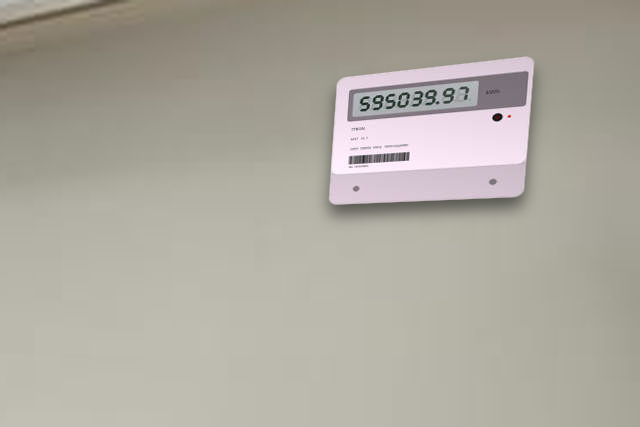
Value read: 595039.97kWh
